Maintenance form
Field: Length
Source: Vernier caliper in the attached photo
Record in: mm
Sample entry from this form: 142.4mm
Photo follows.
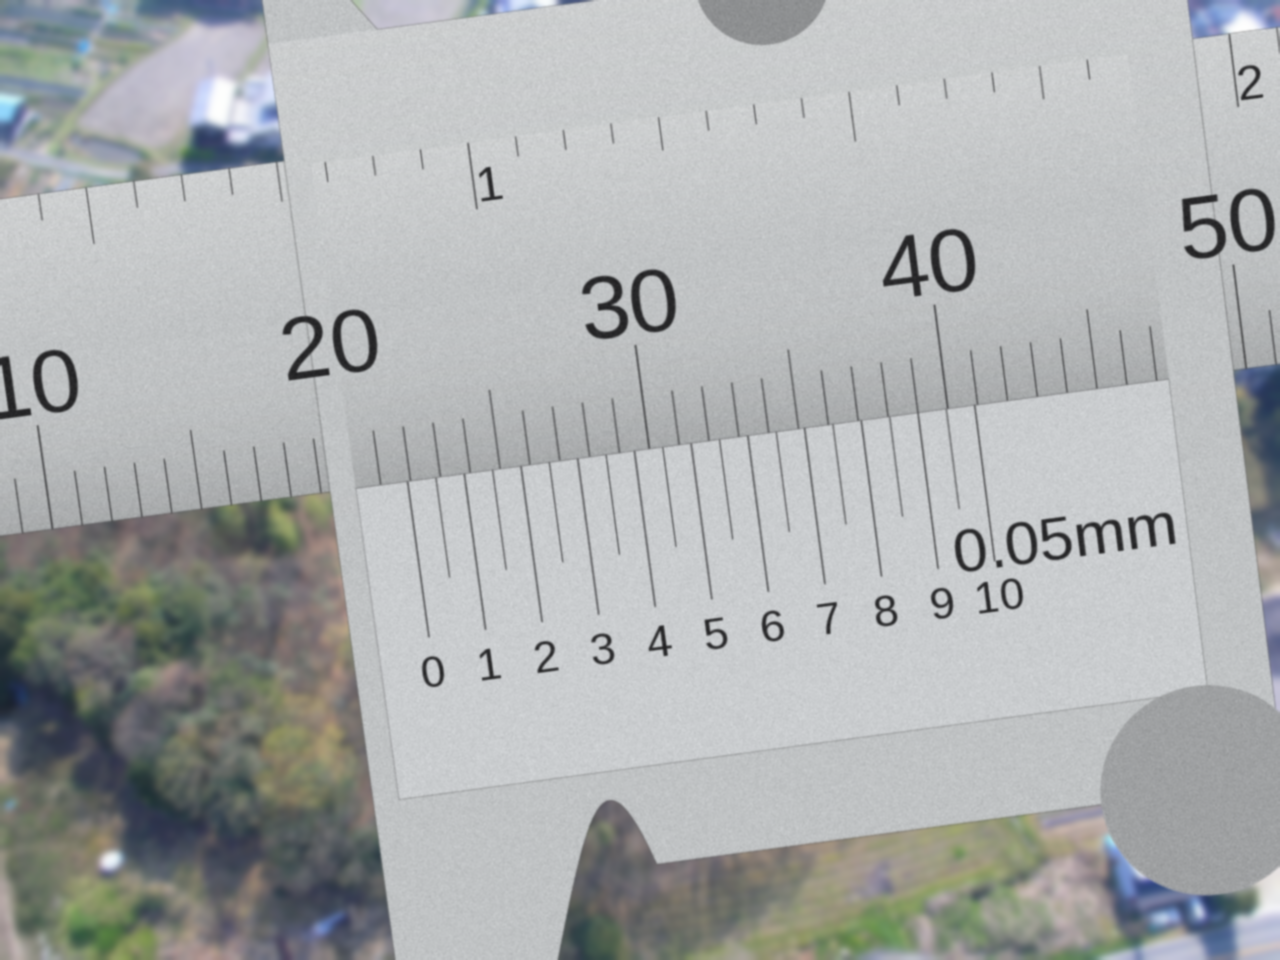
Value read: 21.9mm
